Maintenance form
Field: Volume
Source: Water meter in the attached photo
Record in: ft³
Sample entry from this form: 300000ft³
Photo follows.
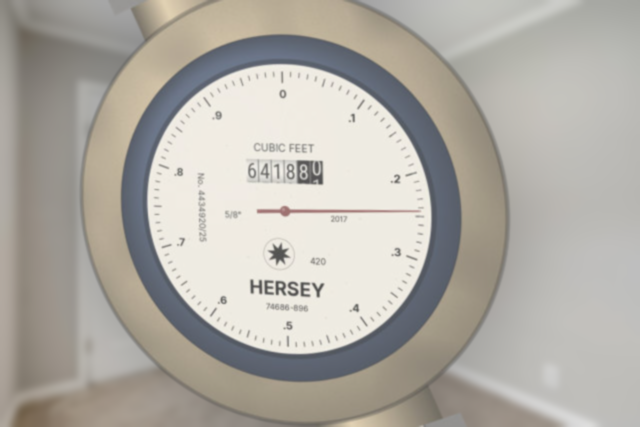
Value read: 641880.24ft³
